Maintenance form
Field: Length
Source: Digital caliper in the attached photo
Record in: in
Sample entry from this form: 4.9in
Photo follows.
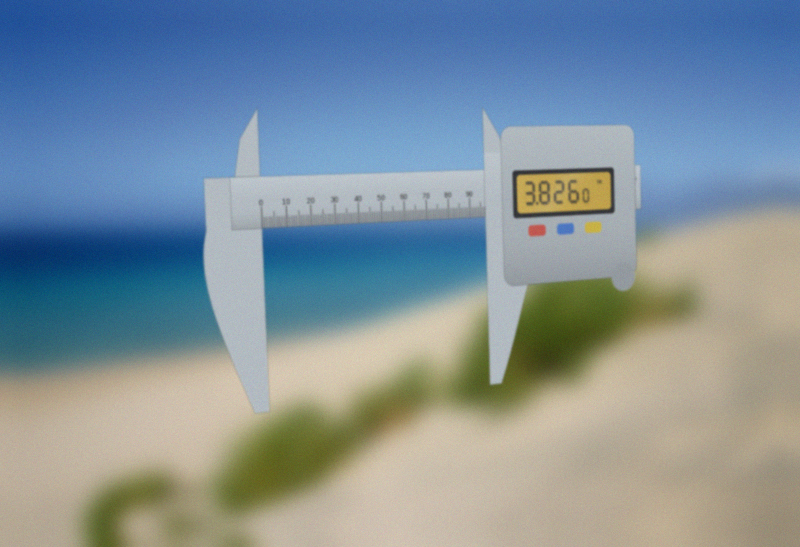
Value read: 3.8260in
